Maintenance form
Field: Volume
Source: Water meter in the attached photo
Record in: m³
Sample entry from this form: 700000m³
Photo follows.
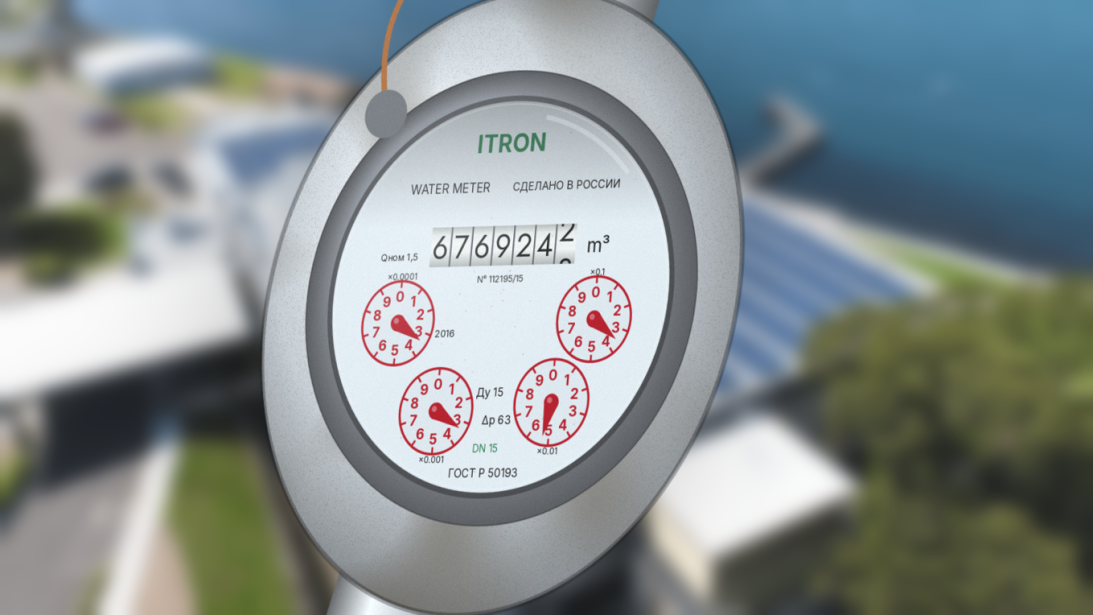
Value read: 6769242.3533m³
